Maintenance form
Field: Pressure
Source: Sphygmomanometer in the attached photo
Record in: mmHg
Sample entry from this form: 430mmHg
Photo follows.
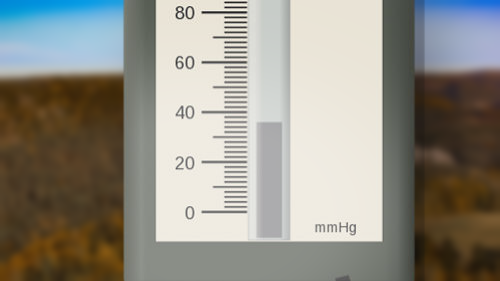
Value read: 36mmHg
